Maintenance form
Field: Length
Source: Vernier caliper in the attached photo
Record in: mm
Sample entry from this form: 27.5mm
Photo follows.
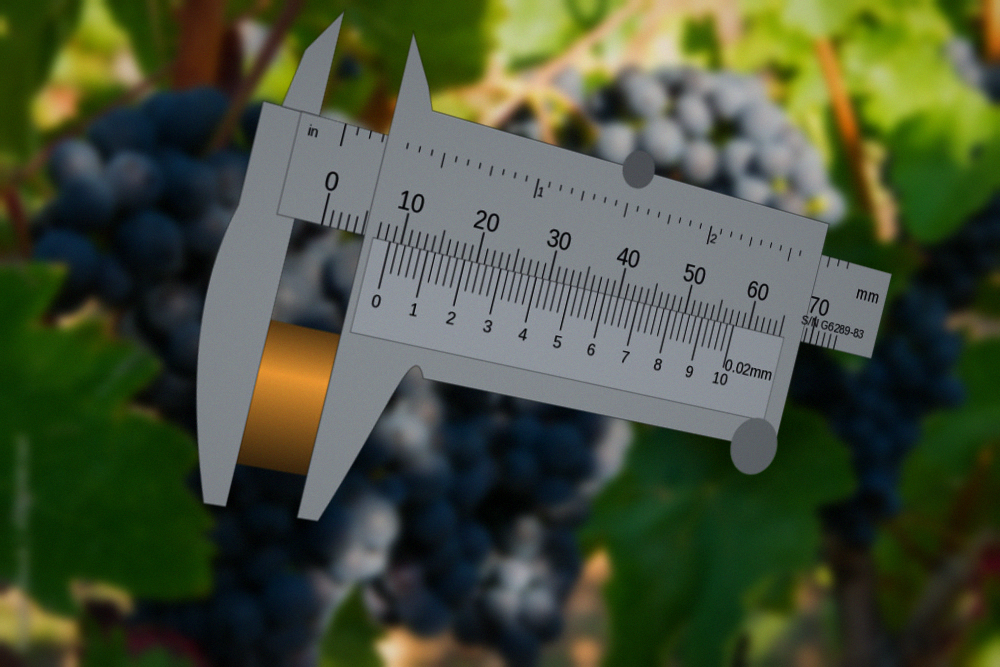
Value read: 8.6mm
